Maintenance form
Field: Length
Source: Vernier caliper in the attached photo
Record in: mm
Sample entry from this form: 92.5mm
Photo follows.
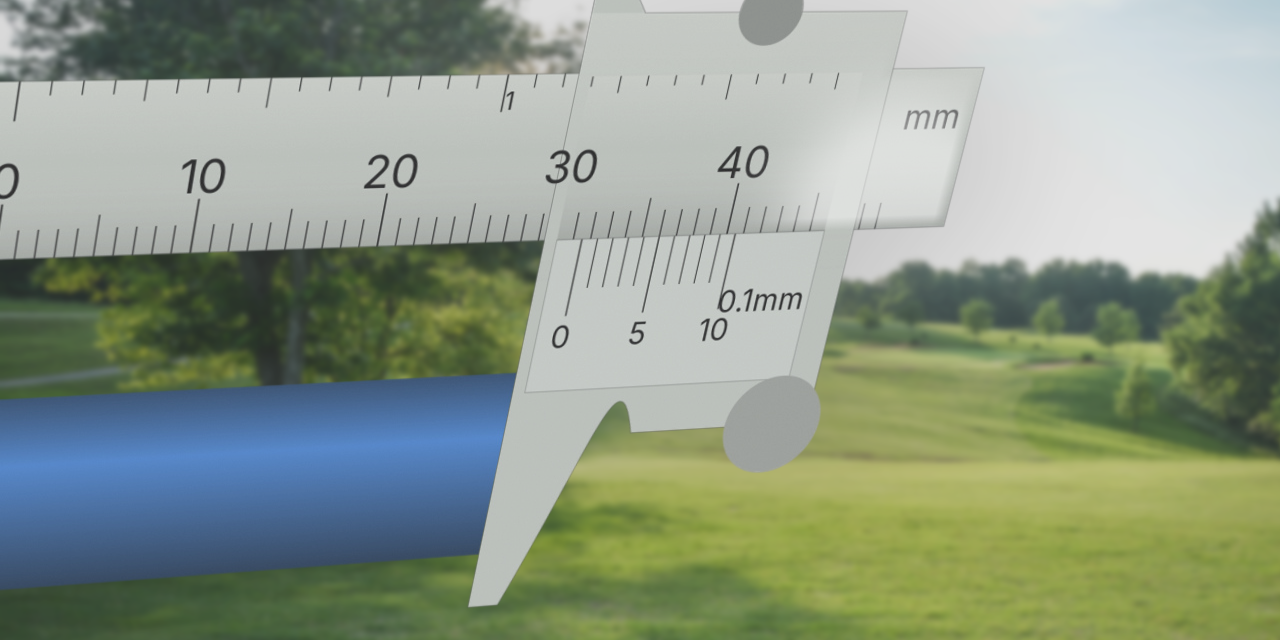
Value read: 31.5mm
